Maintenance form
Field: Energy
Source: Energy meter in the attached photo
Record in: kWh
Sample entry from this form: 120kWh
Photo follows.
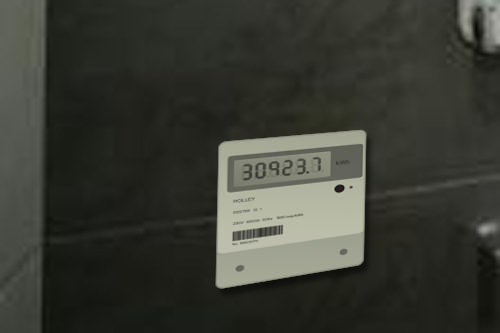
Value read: 30923.7kWh
